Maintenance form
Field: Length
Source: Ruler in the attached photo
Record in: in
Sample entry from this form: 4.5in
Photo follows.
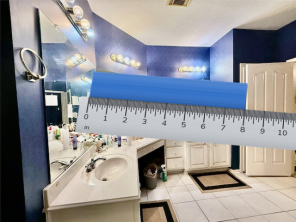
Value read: 8in
